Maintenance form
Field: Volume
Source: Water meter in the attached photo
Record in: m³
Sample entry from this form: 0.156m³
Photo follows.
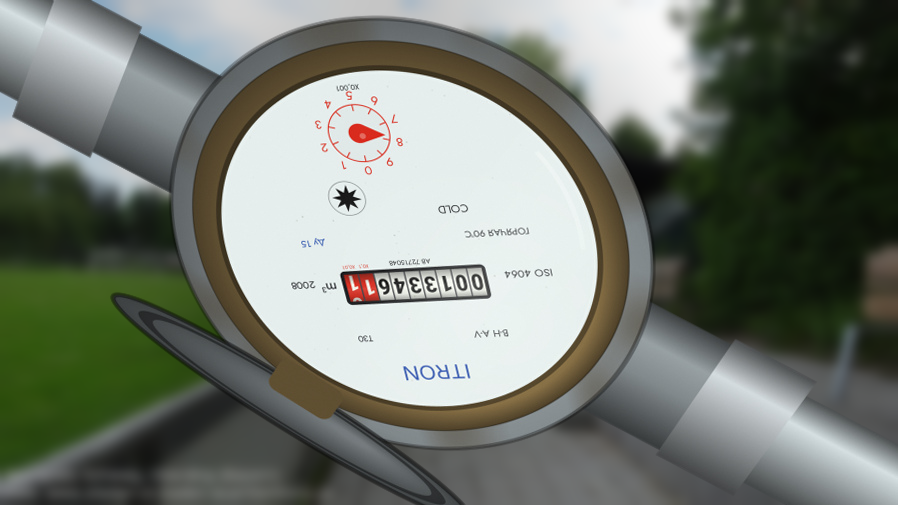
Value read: 13346.107m³
